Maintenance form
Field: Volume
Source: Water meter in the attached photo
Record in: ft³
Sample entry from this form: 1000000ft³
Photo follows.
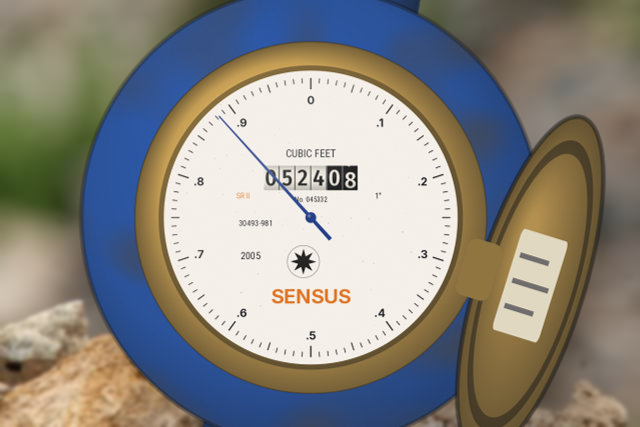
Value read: 52407.88ft³
